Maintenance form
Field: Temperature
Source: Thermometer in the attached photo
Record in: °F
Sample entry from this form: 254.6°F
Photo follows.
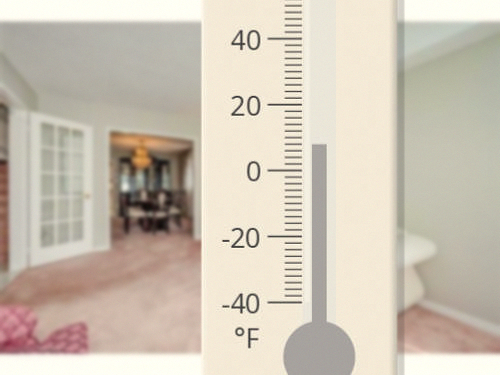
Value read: 8°F
